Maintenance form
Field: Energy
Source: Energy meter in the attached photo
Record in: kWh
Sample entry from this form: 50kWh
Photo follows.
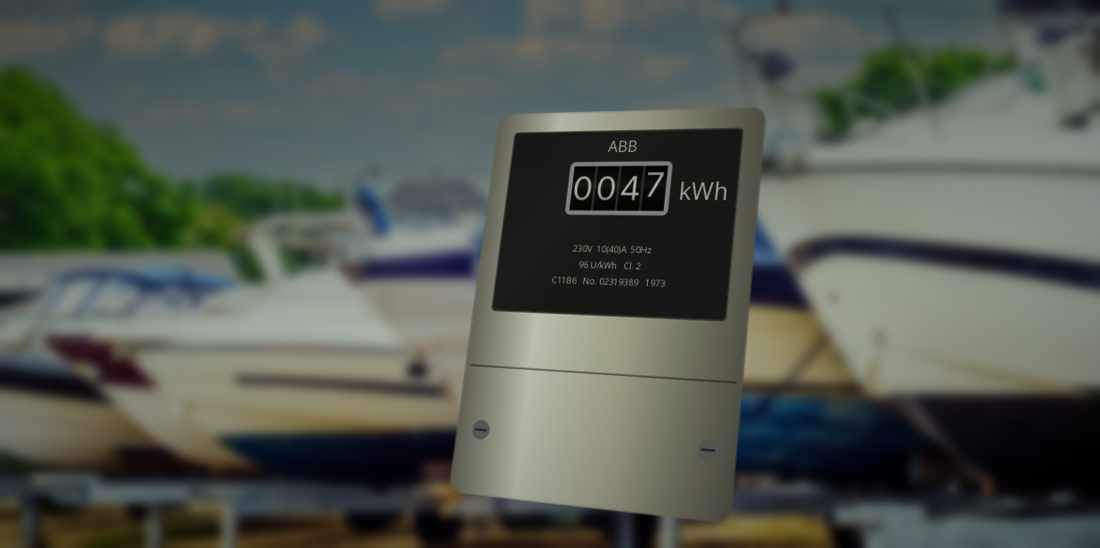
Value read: 47kWh
